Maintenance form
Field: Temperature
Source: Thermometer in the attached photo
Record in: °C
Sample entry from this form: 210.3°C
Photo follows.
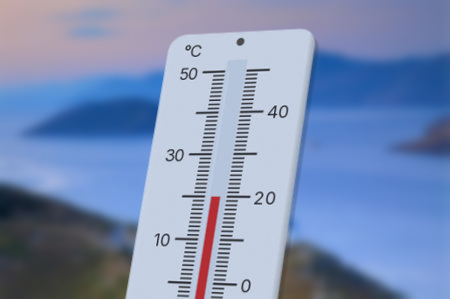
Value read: 20°C
